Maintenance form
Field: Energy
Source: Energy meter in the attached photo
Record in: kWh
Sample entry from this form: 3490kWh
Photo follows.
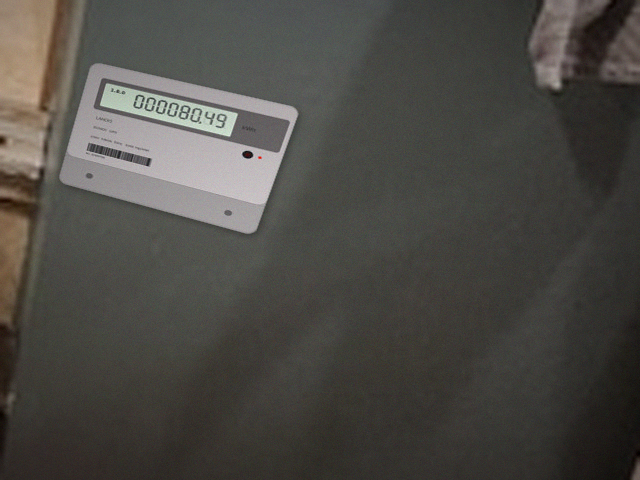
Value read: 80.49kWh
